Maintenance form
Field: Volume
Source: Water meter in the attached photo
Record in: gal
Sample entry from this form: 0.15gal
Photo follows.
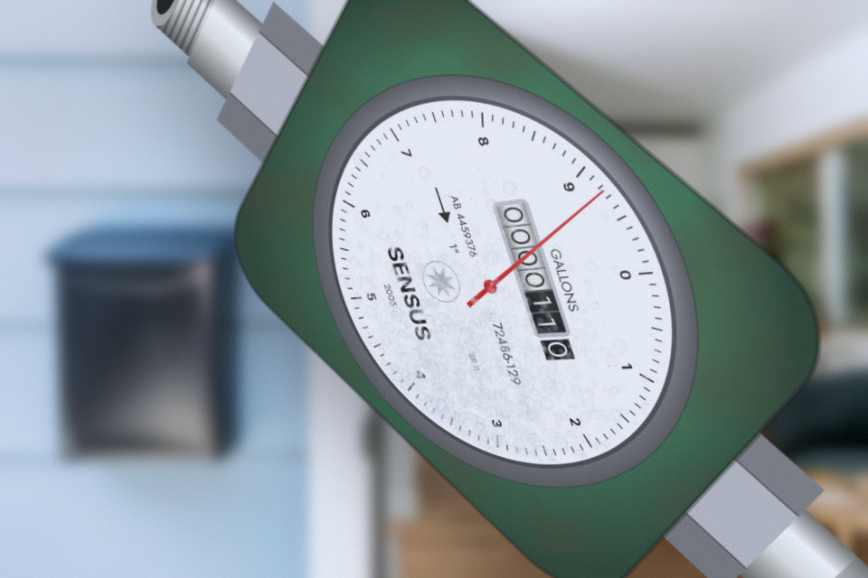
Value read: 109.2gal
